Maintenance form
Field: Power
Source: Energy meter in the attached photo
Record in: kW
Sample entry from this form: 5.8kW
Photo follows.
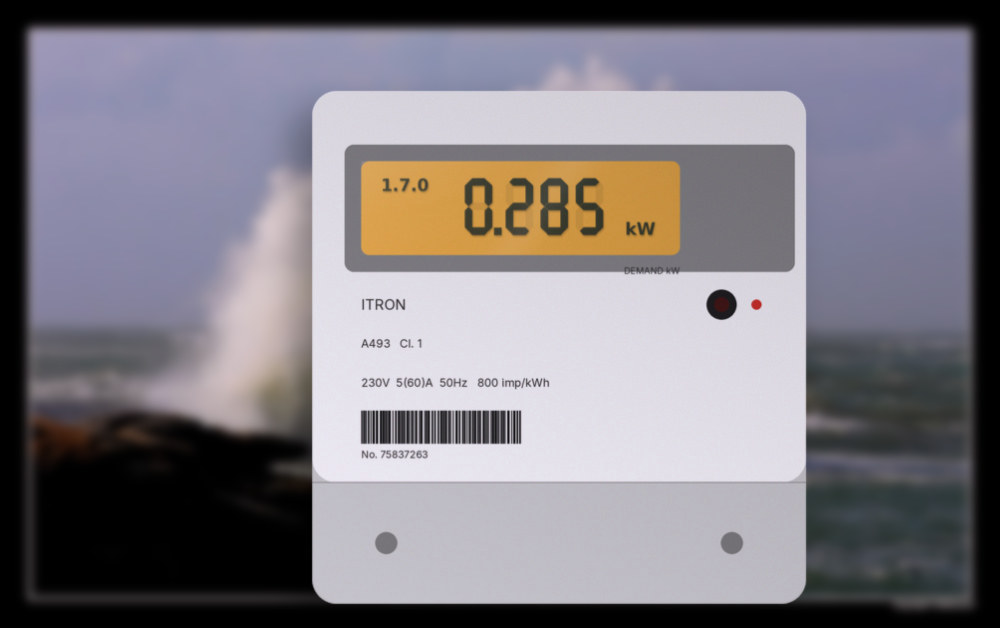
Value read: 0.285kW
